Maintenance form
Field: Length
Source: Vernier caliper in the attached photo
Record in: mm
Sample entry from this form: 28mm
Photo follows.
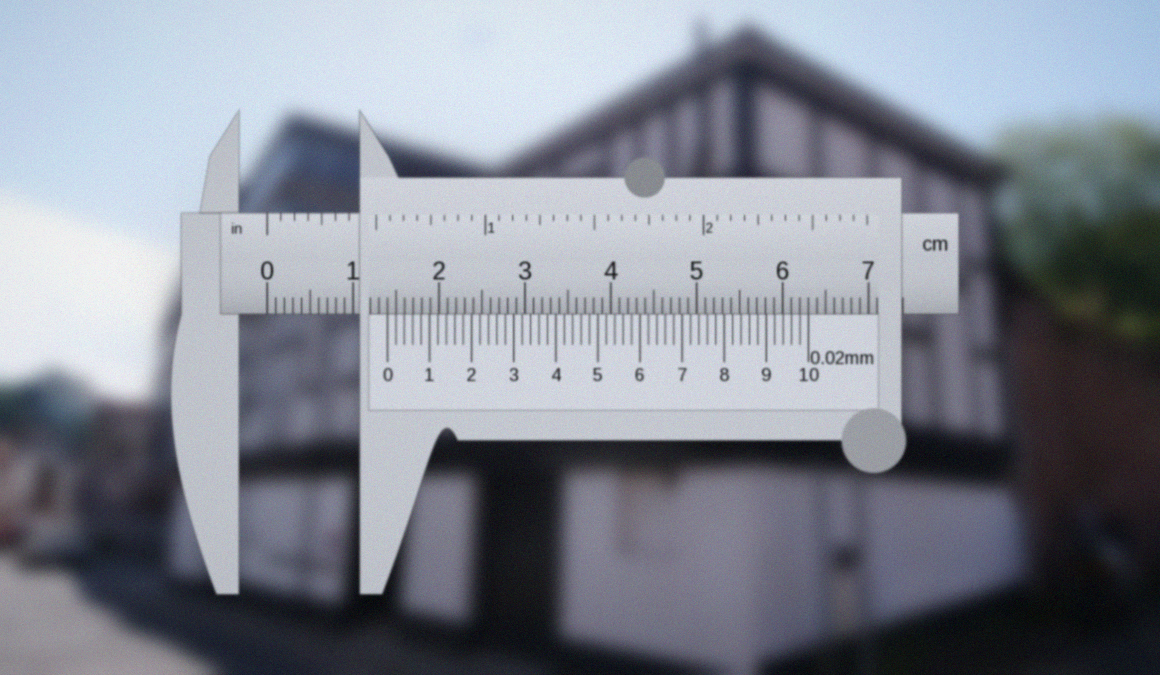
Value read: 14.0mm
